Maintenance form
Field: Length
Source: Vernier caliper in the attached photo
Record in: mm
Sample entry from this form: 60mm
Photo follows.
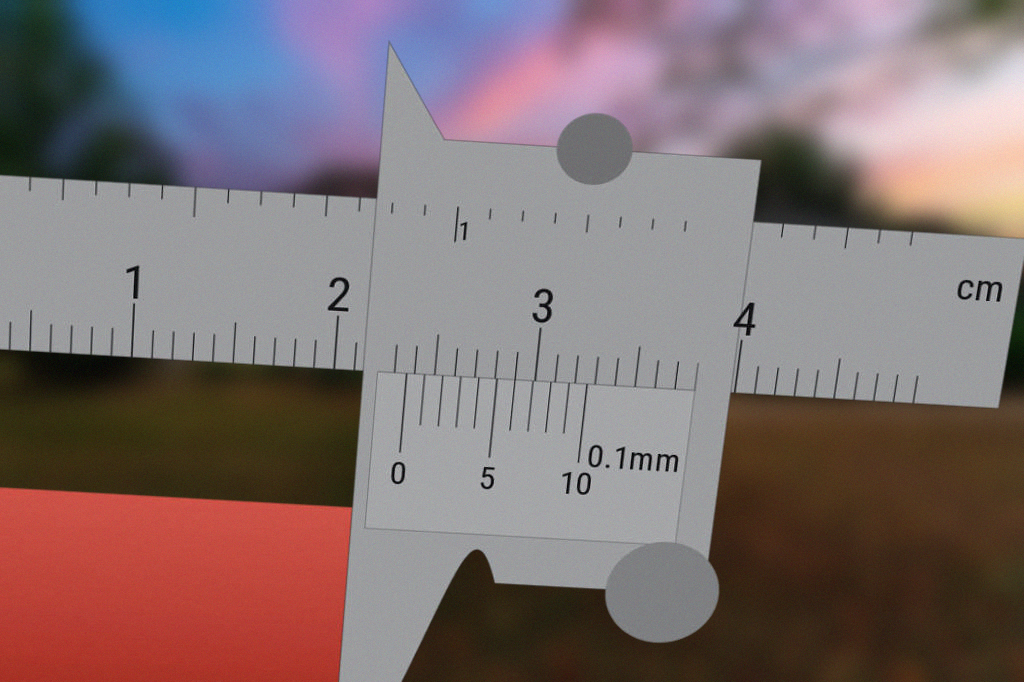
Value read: 23.6mm
